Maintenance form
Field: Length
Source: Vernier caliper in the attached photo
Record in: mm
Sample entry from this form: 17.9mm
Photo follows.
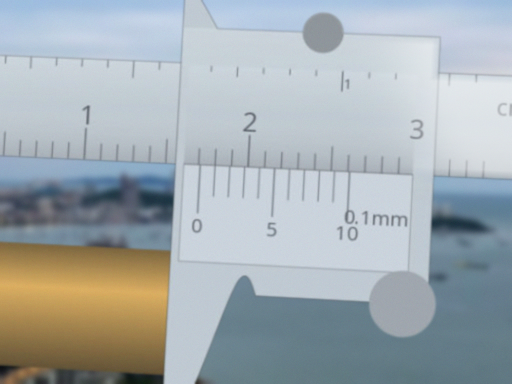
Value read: 17.1mm
